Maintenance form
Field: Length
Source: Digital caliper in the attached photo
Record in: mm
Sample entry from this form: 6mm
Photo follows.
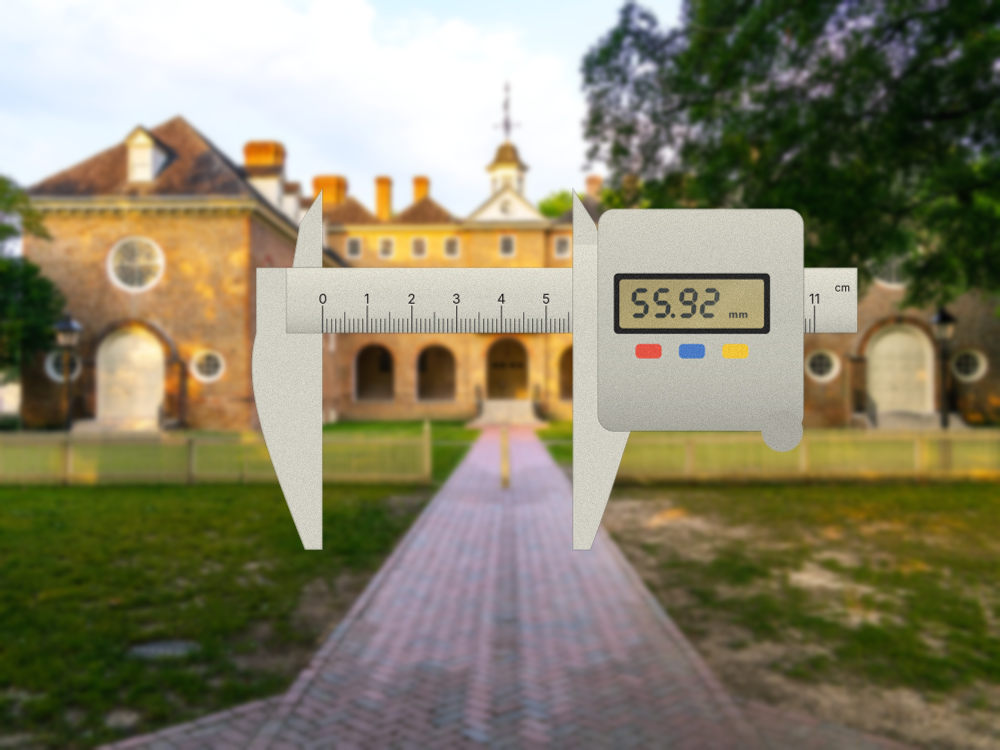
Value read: 55.92mm
